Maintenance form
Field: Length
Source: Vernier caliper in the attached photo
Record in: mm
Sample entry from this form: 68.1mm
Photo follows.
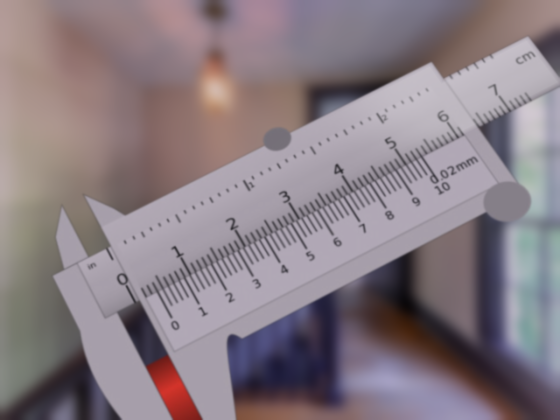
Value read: 4.0mm
